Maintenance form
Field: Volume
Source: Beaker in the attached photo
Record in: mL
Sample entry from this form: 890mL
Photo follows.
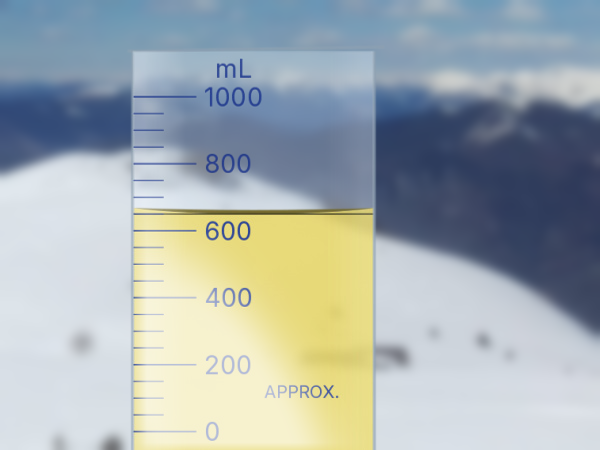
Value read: 650mL
